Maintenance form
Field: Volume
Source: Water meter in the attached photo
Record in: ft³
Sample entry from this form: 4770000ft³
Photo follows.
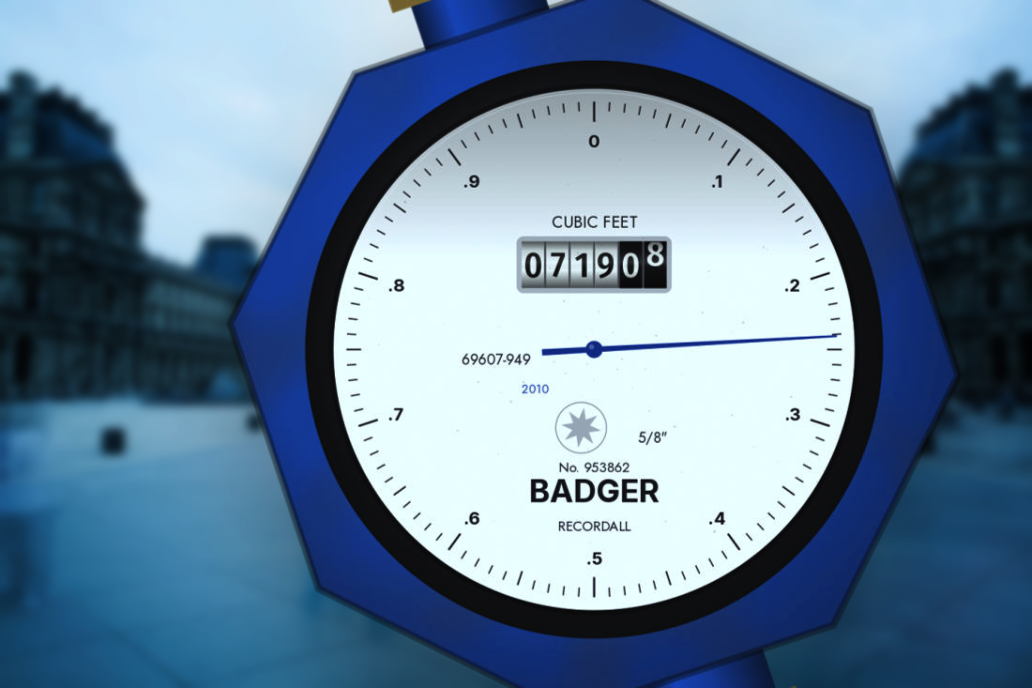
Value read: 71908.24ft³
